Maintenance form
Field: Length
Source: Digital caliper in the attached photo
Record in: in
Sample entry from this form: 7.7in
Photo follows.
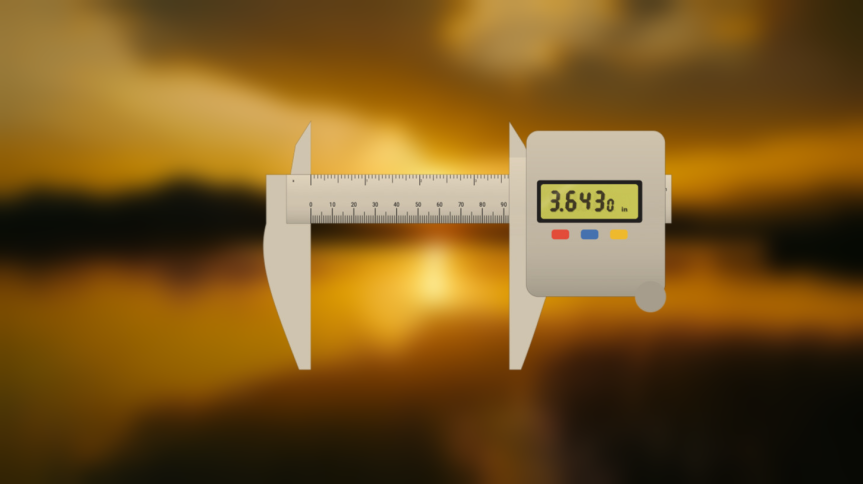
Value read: 3.6430in
